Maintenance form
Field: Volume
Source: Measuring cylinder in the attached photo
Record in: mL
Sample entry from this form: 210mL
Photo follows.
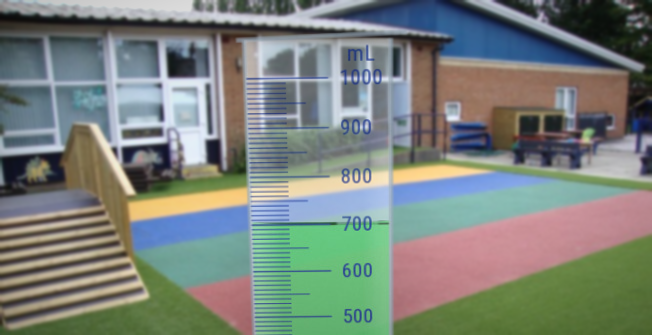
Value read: 700mL
